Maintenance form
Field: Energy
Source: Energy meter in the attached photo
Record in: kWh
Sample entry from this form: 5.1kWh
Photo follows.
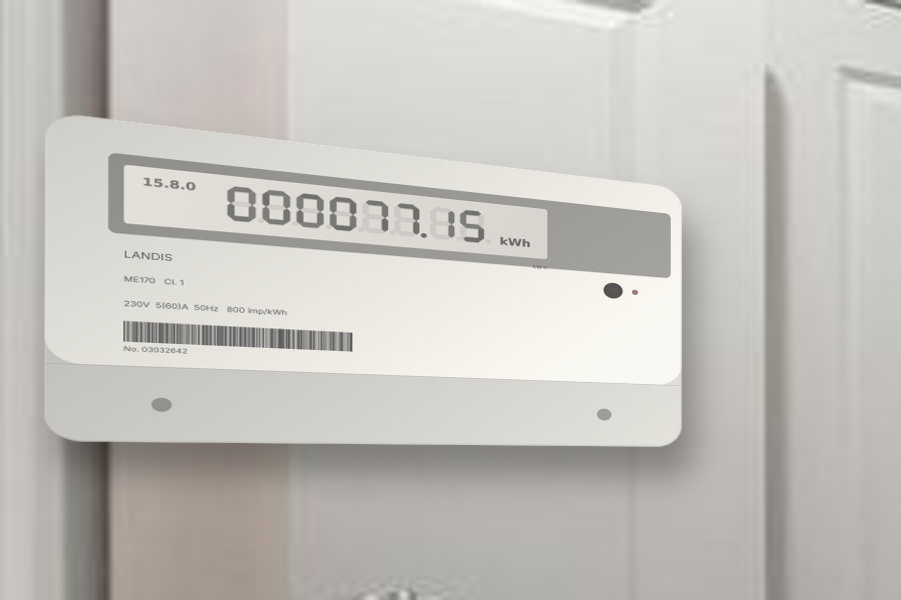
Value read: 77.15kWh
